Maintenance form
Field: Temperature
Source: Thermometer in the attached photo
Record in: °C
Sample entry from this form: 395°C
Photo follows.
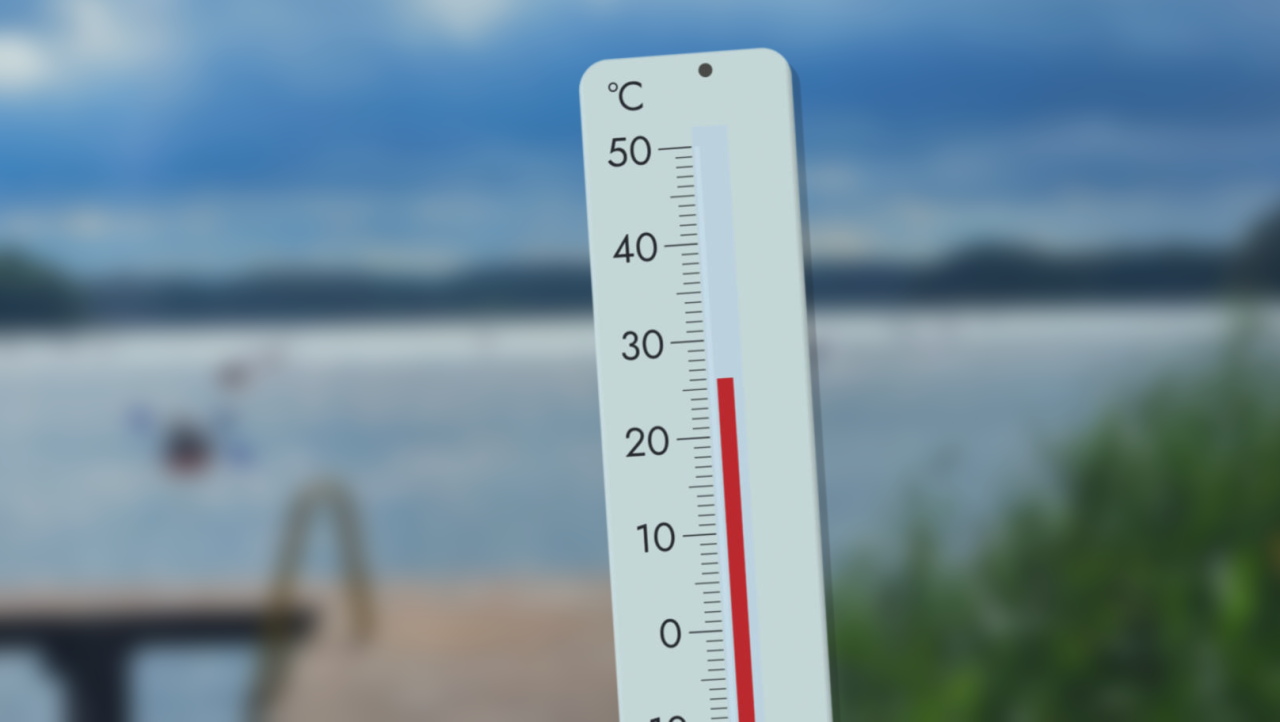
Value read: 26°C
